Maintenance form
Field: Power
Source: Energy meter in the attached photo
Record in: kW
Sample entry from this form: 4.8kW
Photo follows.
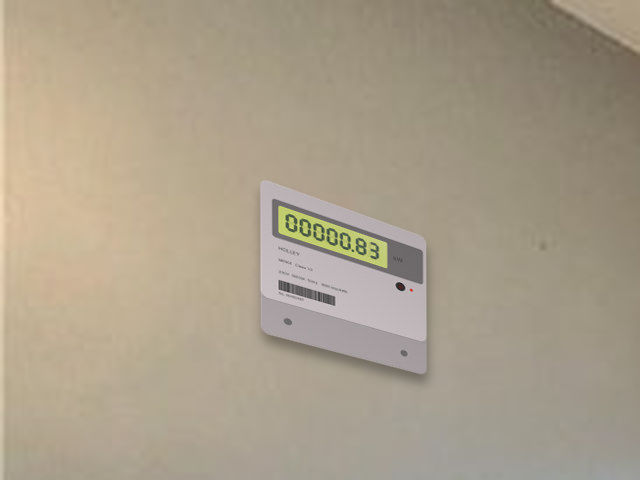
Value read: 0.83kW
